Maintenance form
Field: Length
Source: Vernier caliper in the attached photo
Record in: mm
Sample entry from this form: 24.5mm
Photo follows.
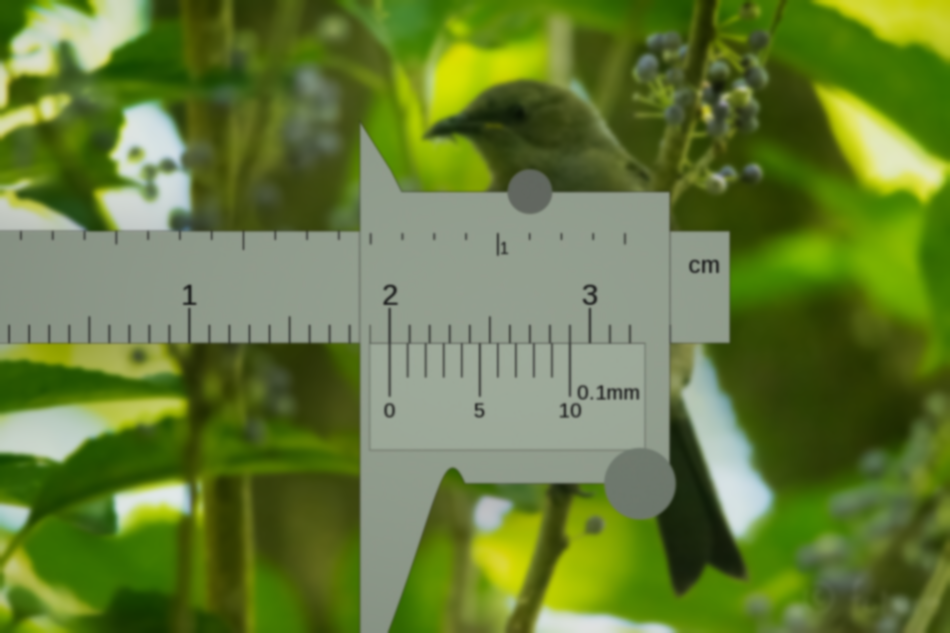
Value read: 20.0mm
